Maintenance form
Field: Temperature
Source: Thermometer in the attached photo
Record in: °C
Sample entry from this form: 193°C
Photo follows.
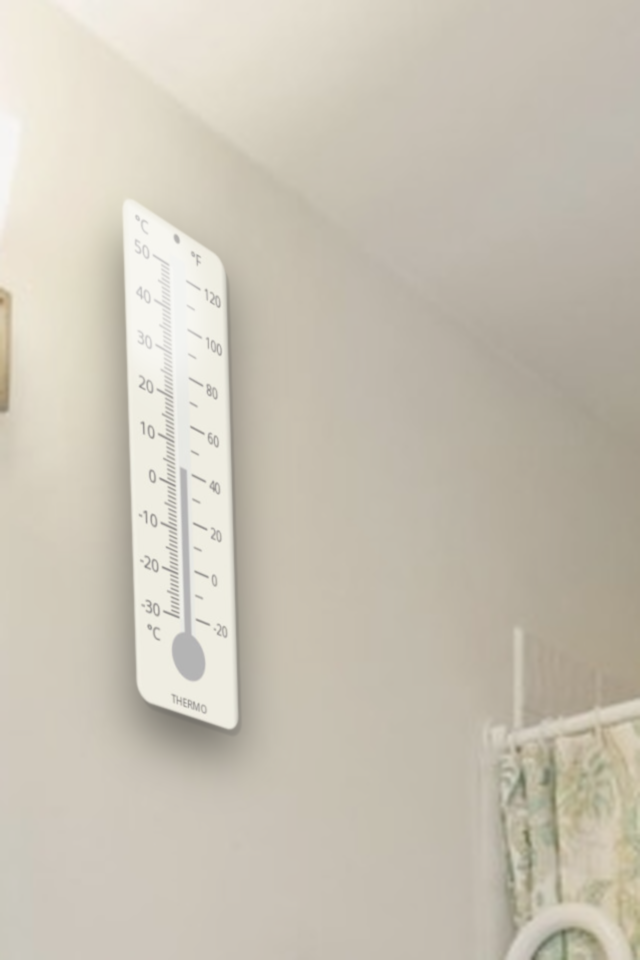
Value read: 5°C
